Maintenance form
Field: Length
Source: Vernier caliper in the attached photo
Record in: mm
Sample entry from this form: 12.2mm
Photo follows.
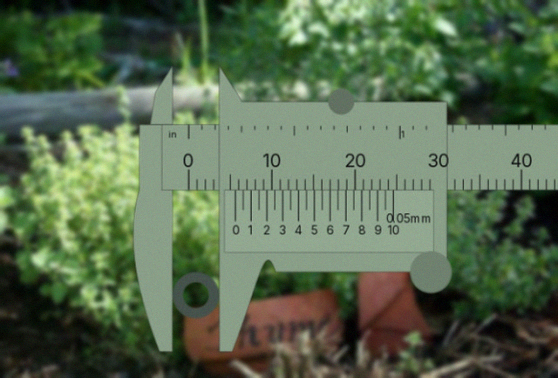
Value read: 5.6mm
